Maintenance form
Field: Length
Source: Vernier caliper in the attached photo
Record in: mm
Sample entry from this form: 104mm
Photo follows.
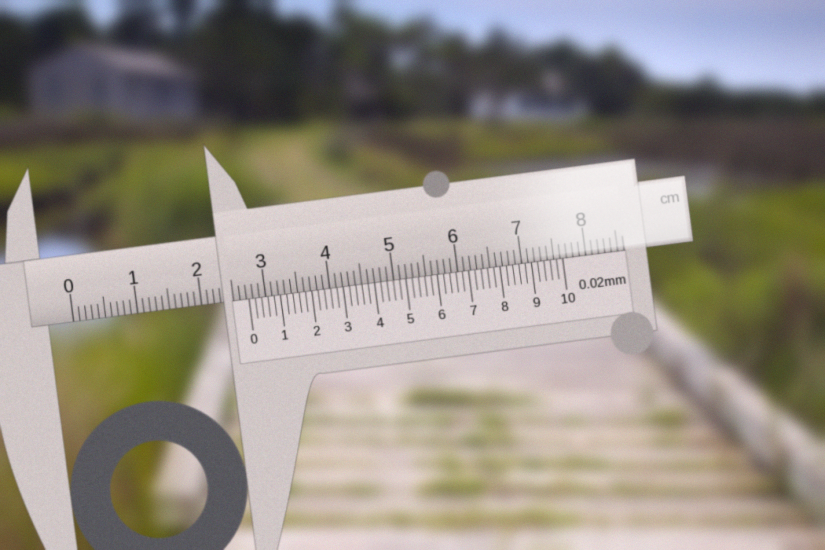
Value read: 27.4mm
